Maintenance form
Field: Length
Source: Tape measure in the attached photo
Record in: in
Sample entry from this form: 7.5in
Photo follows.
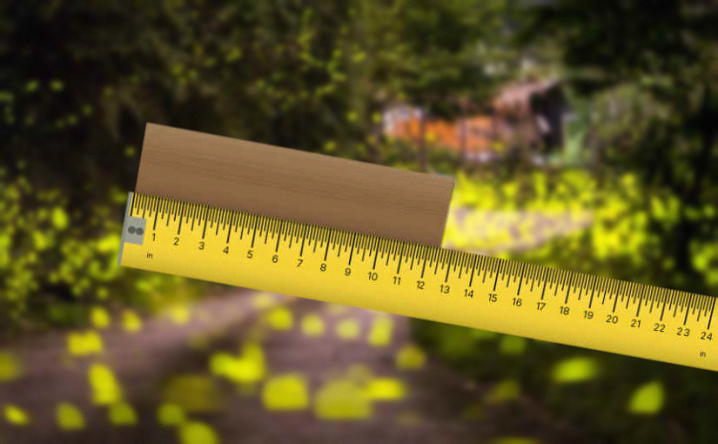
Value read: 12.5in
